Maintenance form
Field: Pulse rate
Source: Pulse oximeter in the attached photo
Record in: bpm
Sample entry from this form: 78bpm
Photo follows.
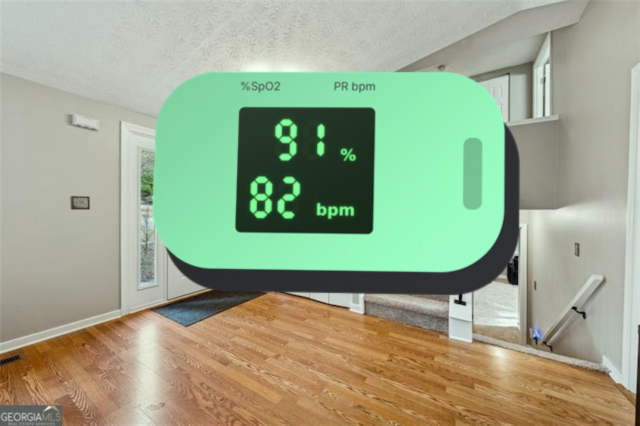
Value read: 82bpm
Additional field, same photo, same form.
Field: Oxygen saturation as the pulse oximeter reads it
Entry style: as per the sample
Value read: 91%
